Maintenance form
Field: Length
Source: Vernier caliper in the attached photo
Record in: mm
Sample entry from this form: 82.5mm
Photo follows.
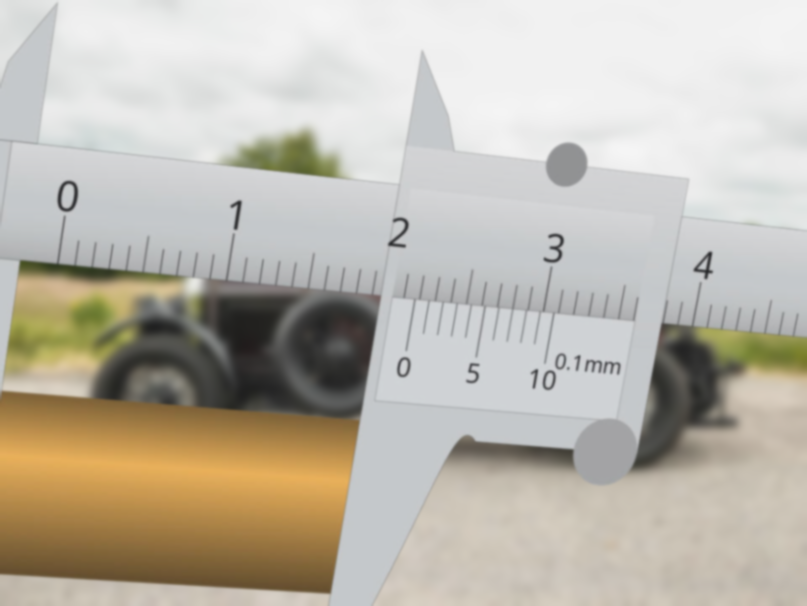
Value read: 21.7mm
